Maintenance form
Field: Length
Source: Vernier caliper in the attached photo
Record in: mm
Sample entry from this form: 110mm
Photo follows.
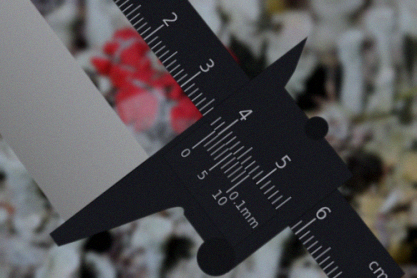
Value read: 39.2mm
